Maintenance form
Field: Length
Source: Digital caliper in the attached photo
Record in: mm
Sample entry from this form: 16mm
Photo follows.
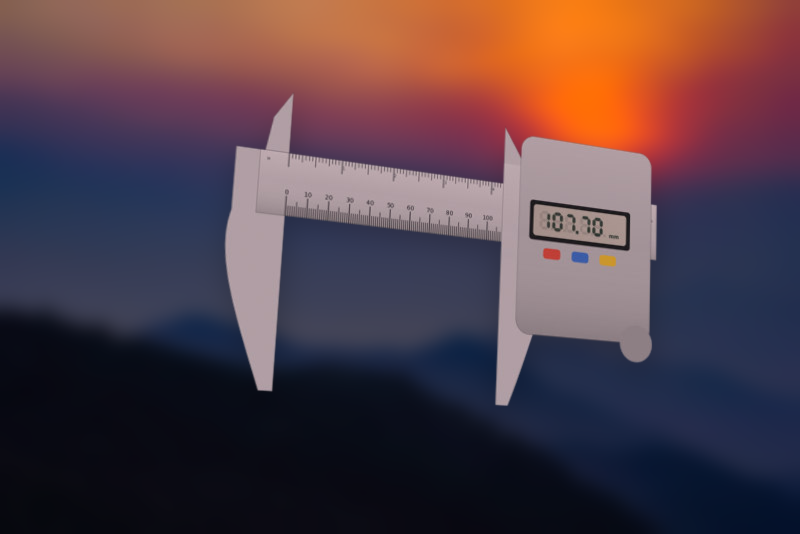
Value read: 107.70mm
